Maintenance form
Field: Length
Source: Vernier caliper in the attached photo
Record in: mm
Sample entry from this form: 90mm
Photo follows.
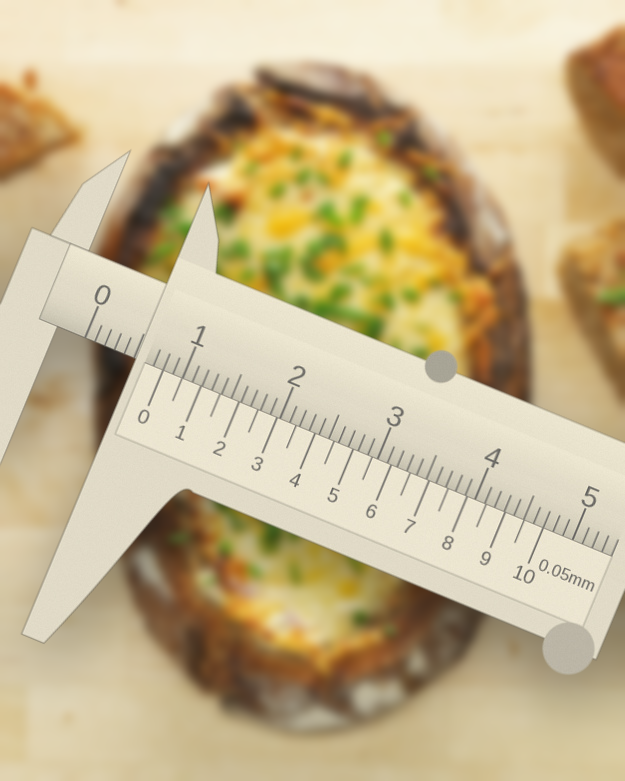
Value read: 8.0mm
